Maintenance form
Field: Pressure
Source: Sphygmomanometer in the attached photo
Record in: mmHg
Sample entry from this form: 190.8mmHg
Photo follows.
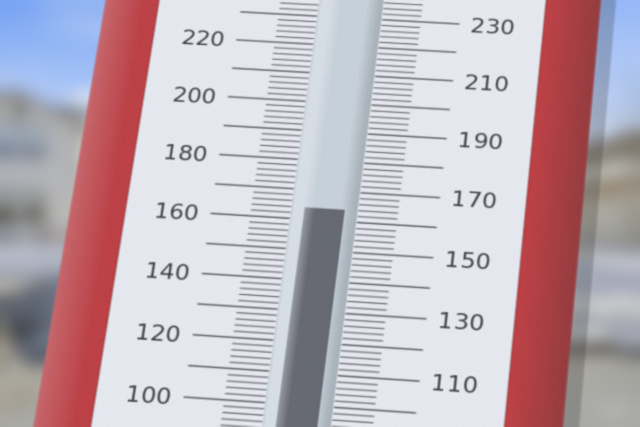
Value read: 164mmHg
